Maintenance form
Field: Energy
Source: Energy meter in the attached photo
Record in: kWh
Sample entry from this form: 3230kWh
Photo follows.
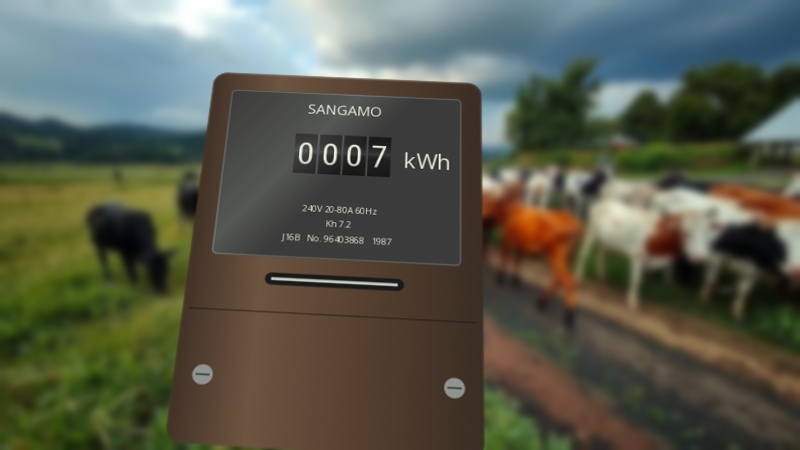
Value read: 7kWh
